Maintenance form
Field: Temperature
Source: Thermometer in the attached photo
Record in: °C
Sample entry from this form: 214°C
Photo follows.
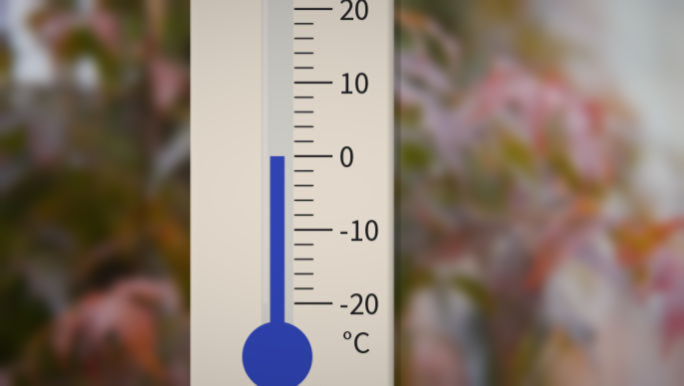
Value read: 0°C
